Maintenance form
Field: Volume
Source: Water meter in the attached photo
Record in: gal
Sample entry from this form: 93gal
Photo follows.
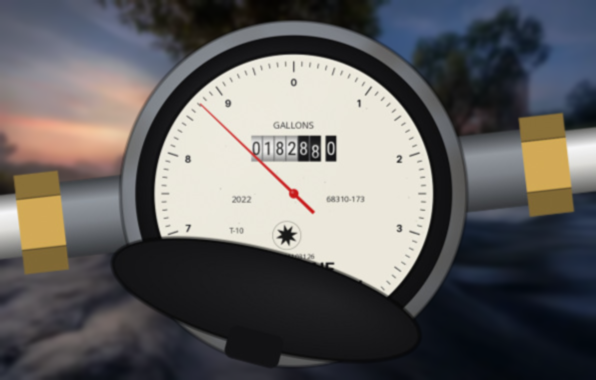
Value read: 182878.7gal
